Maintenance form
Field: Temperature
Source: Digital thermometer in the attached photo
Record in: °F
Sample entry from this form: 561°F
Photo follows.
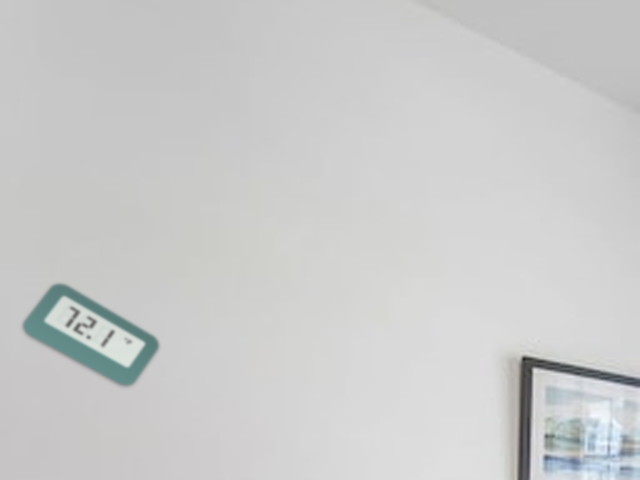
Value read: 72.1°F
